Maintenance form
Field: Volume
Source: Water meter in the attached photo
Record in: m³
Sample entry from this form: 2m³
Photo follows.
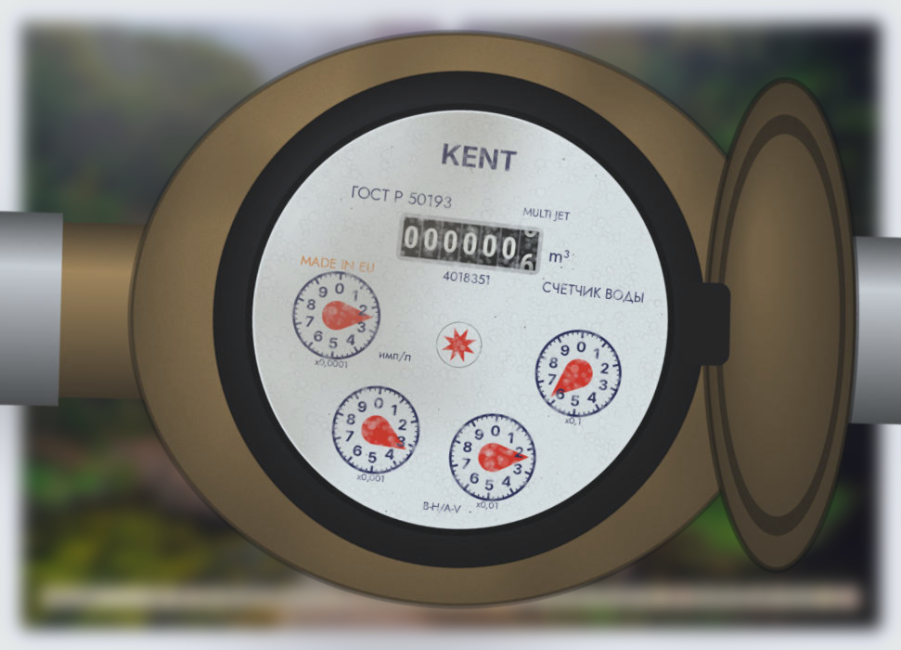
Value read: 5.6232m³
